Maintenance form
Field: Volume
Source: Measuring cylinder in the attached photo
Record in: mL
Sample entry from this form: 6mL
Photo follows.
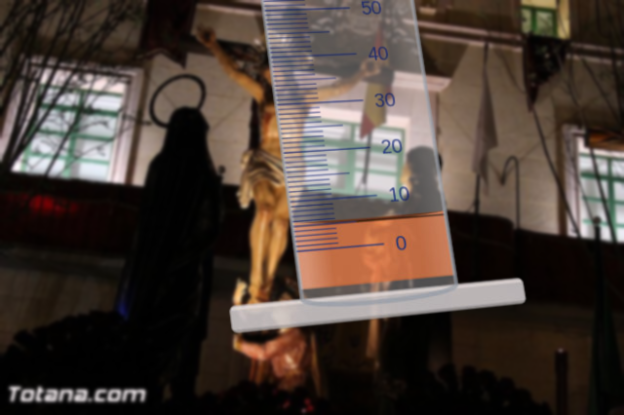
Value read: 5mL
